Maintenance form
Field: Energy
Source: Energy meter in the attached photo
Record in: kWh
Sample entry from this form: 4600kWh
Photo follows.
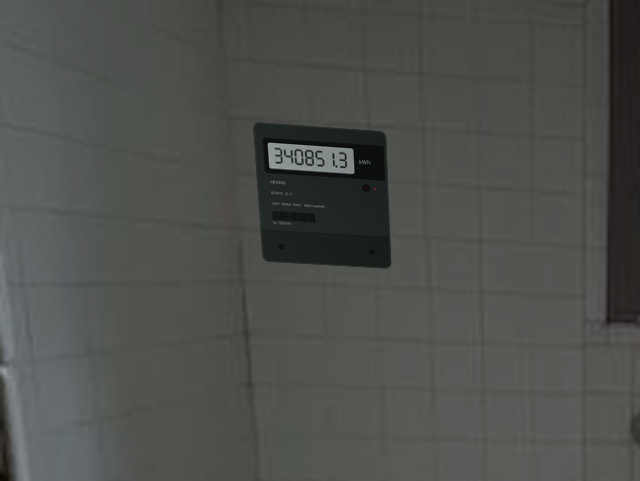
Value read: 340851.3kWh
